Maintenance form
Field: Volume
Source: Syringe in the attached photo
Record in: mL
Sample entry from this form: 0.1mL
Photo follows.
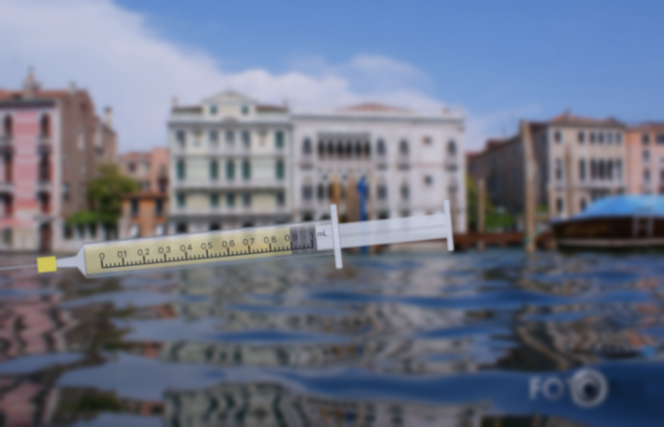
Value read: 0.9mL
